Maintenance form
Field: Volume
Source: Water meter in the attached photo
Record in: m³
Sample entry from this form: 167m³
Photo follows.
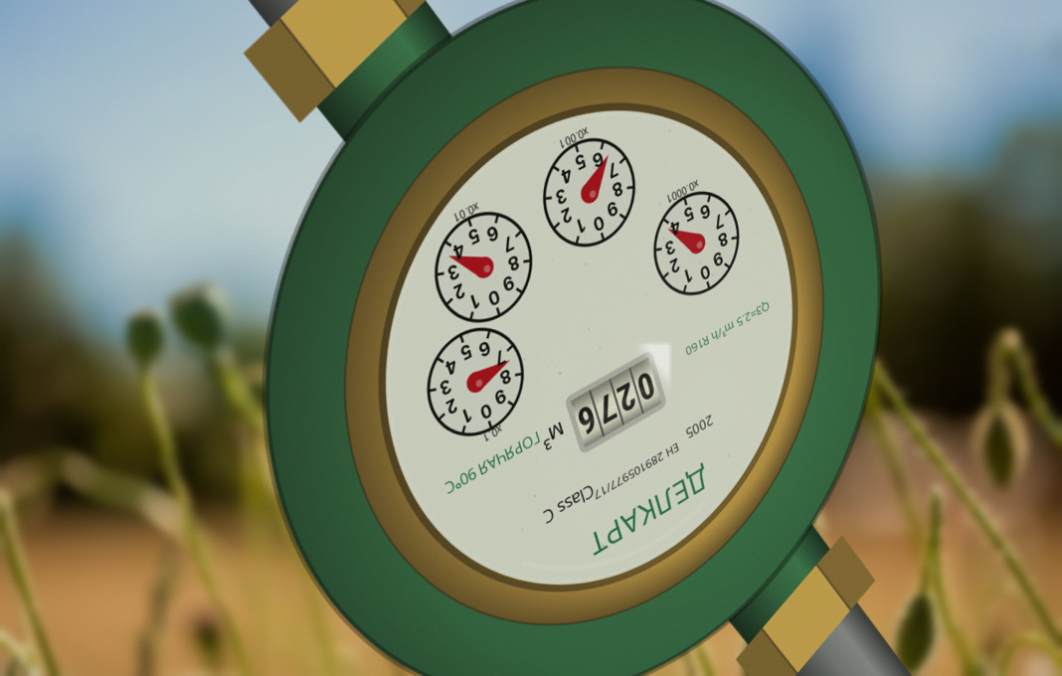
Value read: 276.7363m³
